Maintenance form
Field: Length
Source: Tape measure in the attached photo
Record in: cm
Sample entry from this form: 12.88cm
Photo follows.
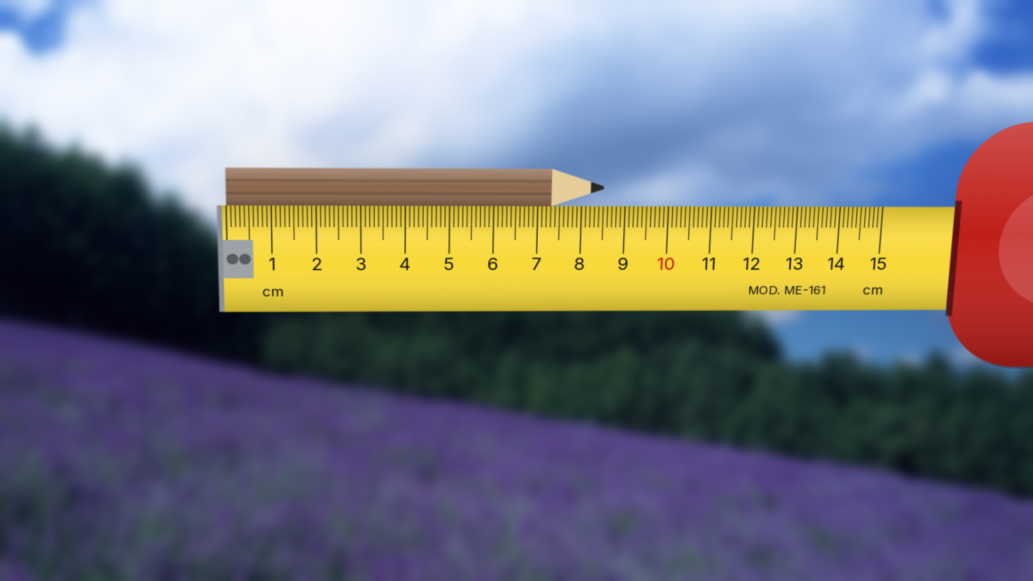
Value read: 8.5cm
